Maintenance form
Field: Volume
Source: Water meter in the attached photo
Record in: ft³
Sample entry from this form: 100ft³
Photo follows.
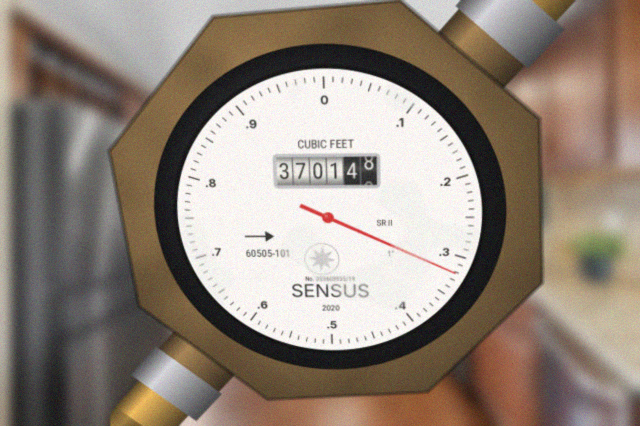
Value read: 370148.32ft³
